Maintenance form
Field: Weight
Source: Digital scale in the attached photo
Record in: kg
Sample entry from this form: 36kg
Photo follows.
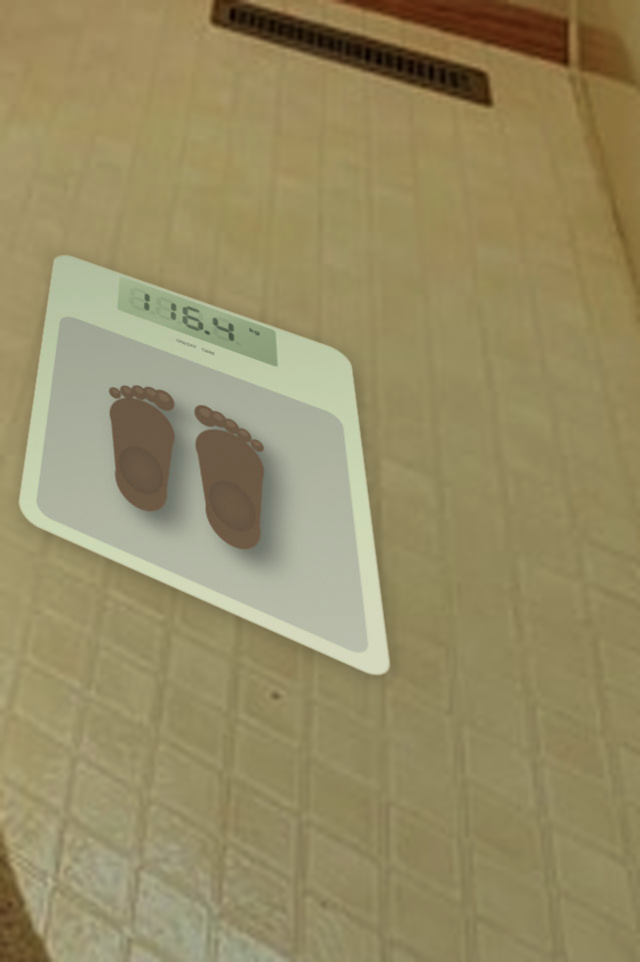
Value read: 116.4kg
